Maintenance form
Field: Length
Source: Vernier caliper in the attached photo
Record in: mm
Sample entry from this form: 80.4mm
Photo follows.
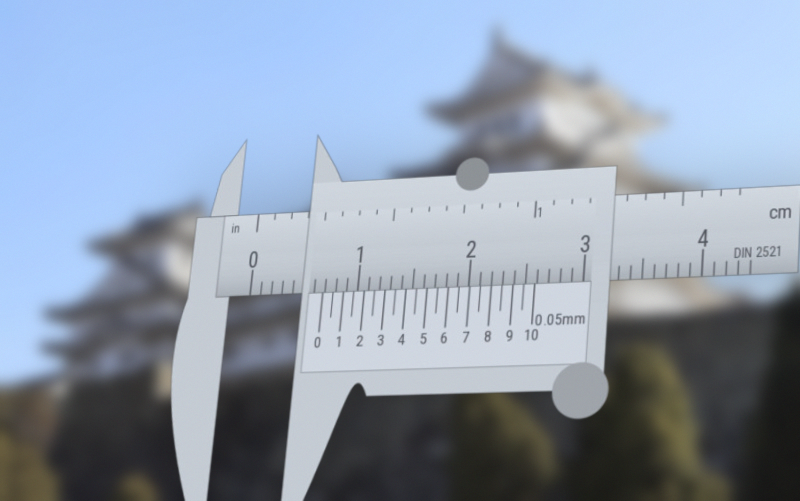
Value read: 6.8mm
